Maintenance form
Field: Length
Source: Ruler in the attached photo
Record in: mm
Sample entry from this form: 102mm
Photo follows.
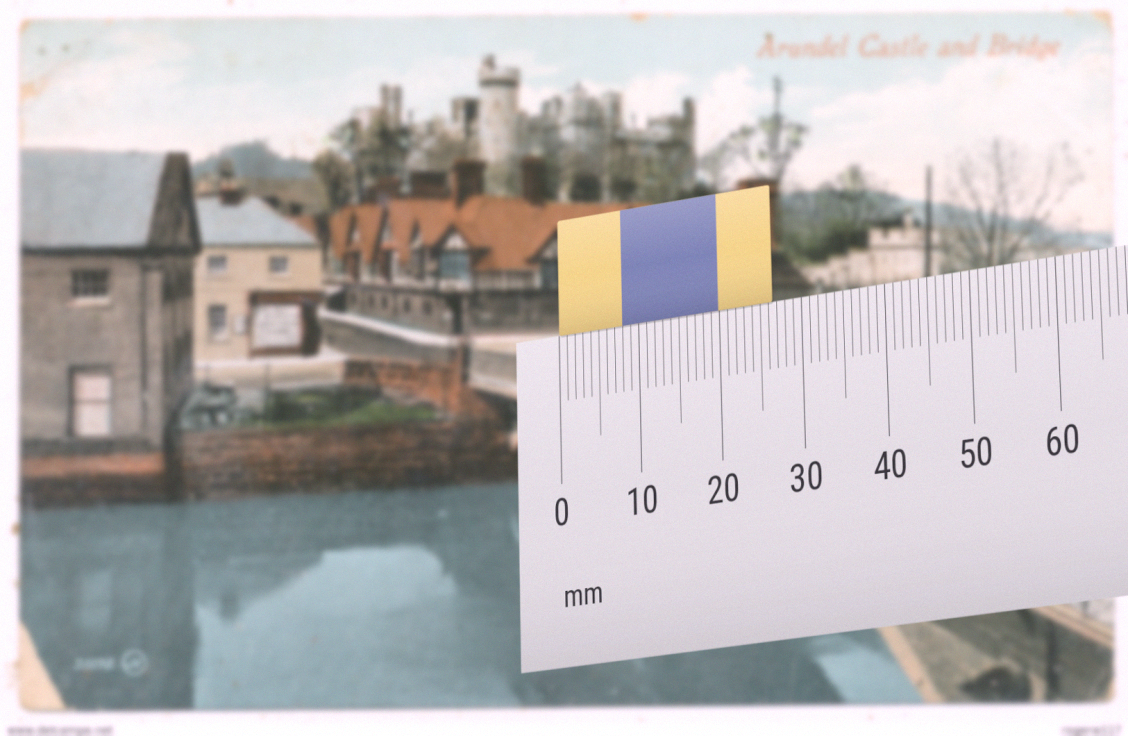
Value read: 26.5mm
